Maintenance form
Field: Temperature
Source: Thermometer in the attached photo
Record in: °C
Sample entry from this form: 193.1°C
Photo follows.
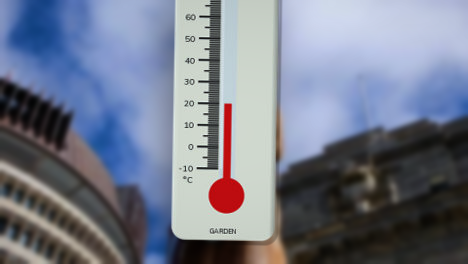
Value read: 20°C
